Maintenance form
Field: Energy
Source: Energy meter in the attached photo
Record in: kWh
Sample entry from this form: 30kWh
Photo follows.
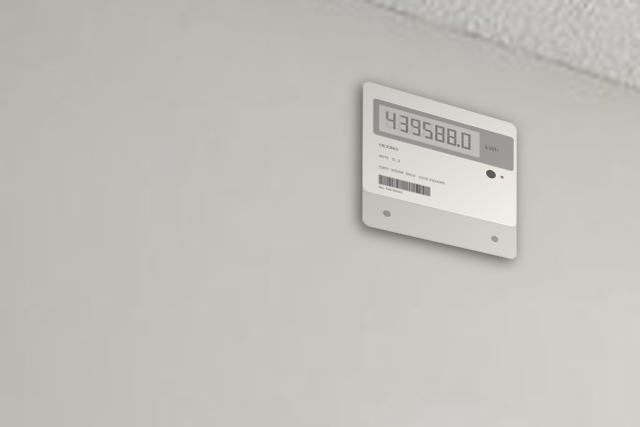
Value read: 439588.0kWh
